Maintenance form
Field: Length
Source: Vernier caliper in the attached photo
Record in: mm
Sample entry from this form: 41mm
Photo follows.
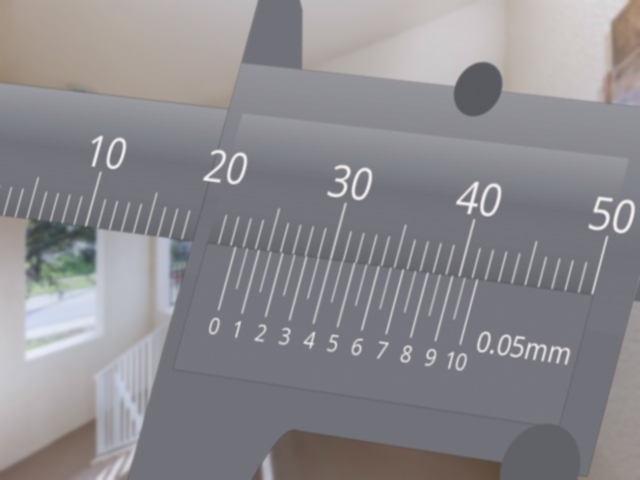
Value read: 22.4mm
